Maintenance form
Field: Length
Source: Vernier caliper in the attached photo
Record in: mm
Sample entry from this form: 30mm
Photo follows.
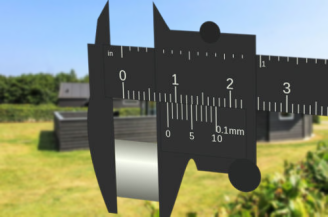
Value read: 8.4mm
